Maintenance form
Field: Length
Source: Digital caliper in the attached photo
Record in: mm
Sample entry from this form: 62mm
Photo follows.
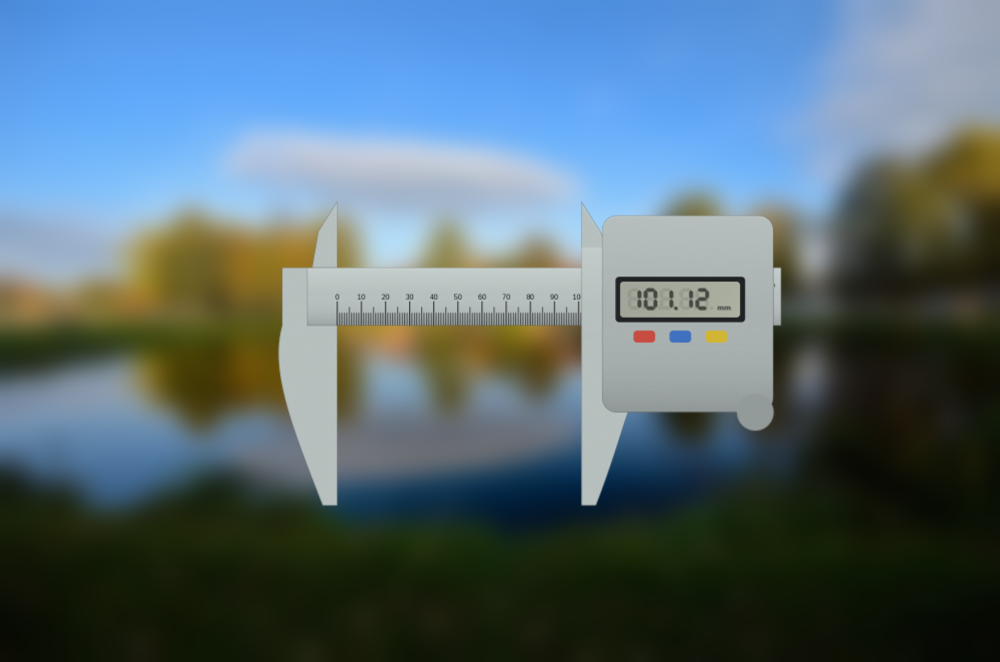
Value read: 101.12mm
